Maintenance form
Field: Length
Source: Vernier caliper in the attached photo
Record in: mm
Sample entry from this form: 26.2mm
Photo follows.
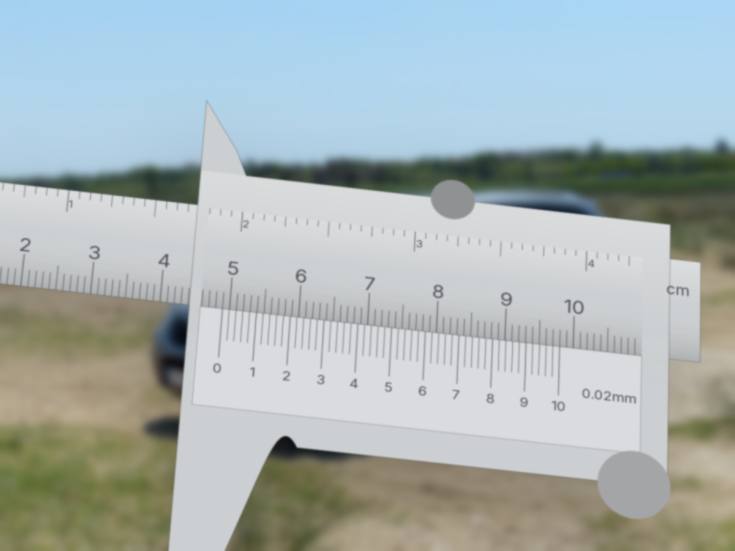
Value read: 49.0mm
